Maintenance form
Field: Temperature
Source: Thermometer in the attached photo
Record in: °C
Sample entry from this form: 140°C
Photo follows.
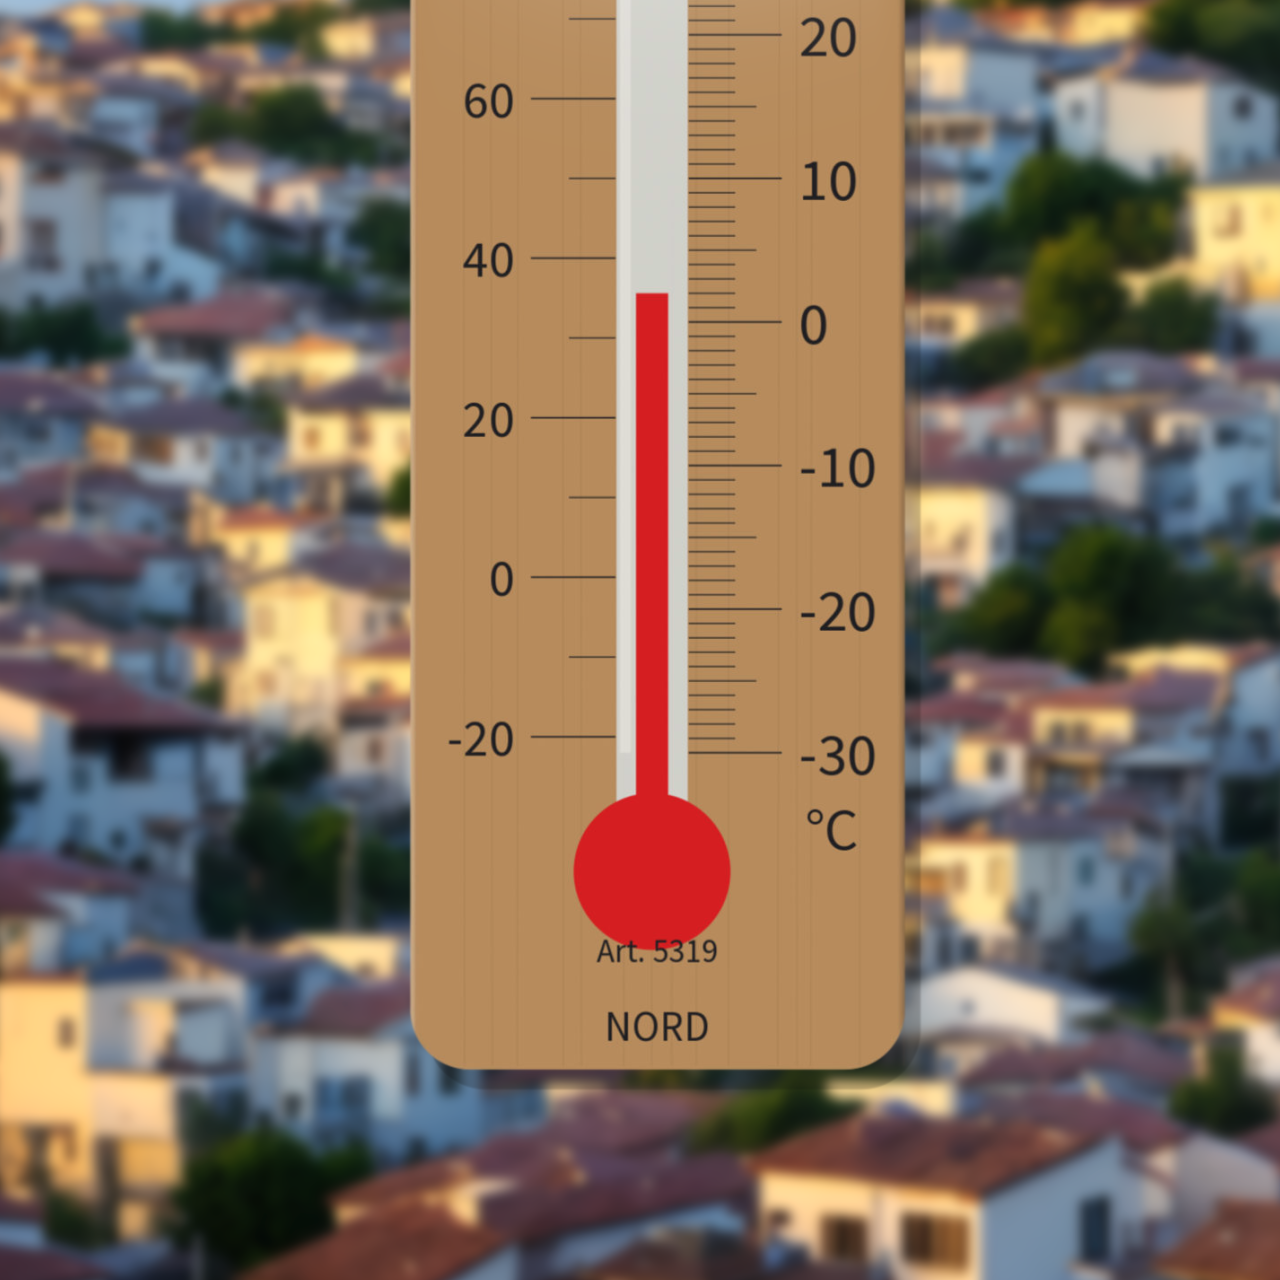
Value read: 2°C
